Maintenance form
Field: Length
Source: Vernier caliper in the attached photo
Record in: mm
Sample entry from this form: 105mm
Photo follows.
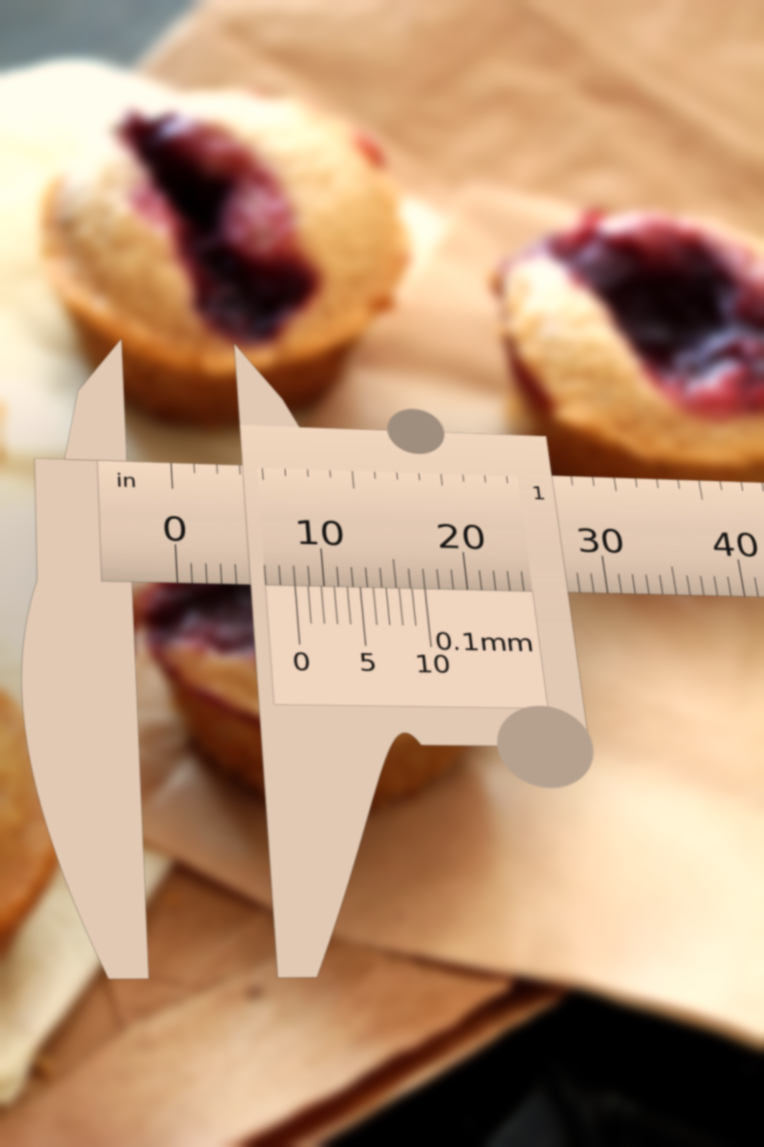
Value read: 8.0mm
